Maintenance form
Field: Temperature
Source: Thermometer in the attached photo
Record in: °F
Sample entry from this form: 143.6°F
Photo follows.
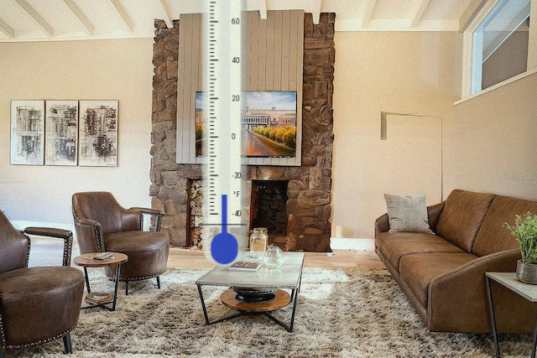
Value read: -30°F
